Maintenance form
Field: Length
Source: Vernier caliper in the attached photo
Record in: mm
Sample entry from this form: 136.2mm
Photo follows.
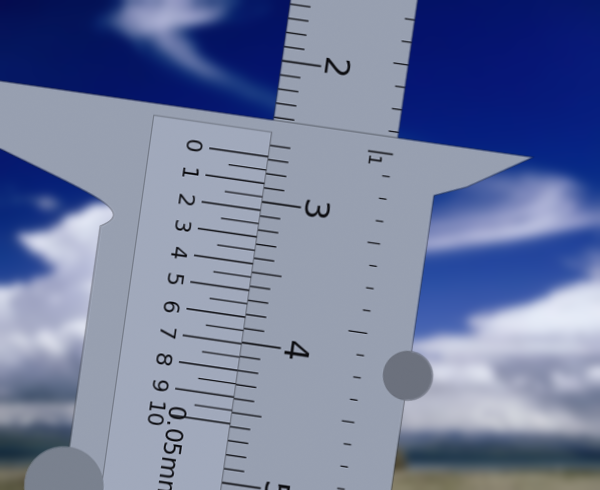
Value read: 26.8mm
